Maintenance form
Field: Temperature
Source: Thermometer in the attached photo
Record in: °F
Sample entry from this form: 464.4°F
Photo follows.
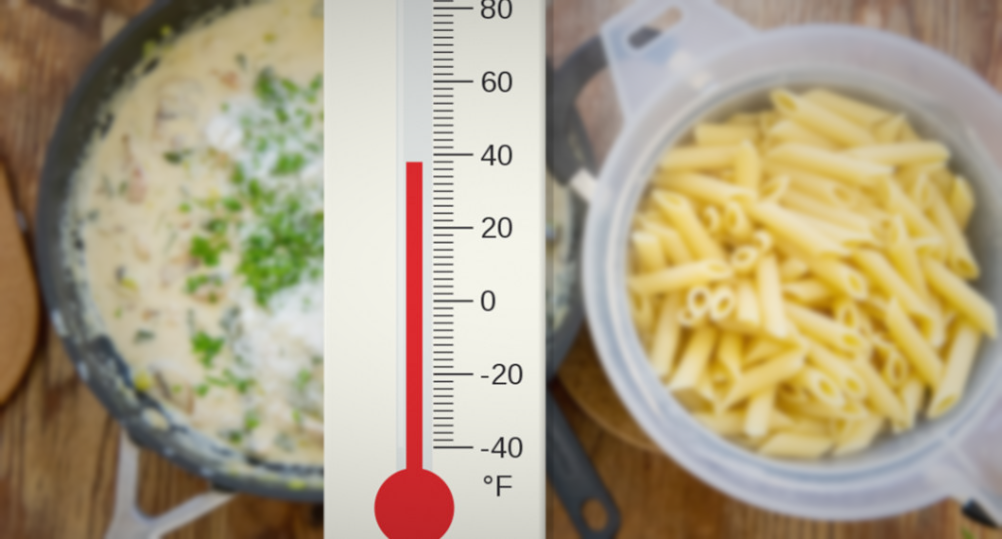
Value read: 38°F
